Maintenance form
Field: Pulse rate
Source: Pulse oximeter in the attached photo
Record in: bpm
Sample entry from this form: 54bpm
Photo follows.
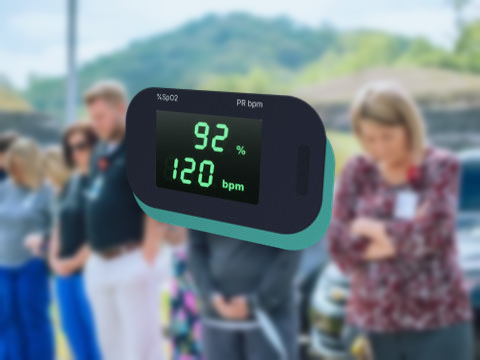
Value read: 120bpm
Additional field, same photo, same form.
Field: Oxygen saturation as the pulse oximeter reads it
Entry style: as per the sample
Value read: 92%
